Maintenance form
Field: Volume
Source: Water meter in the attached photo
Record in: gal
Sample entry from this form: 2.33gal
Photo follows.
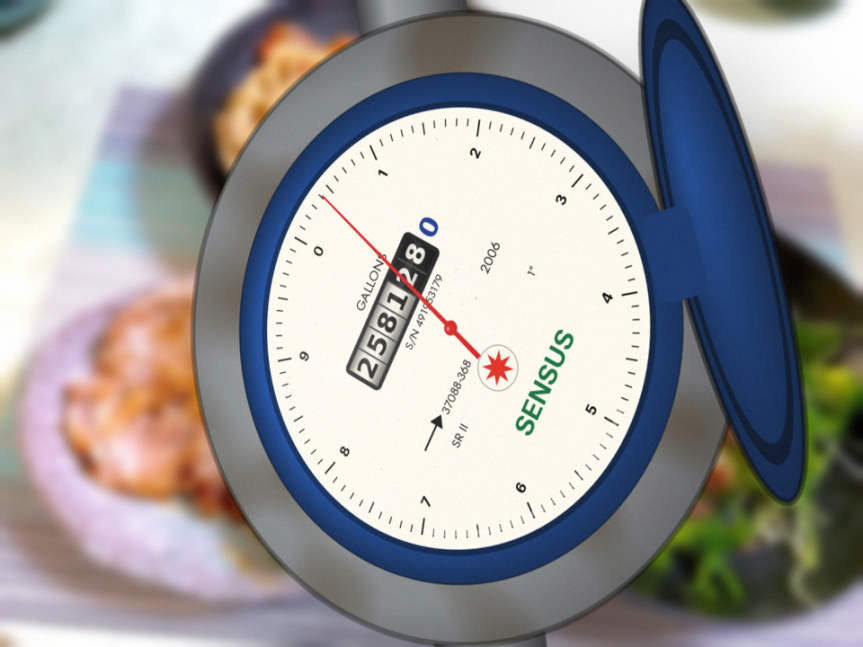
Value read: 2581280.4gal
